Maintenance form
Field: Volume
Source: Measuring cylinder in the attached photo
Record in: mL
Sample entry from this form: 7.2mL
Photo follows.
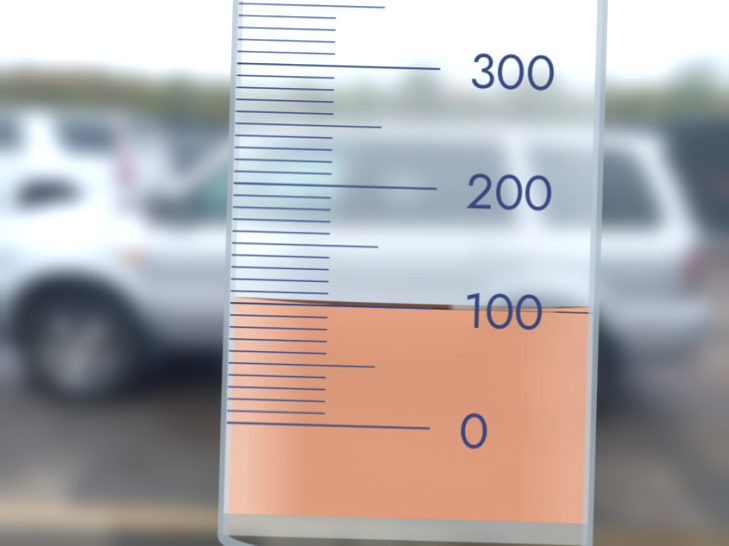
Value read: 100mL
